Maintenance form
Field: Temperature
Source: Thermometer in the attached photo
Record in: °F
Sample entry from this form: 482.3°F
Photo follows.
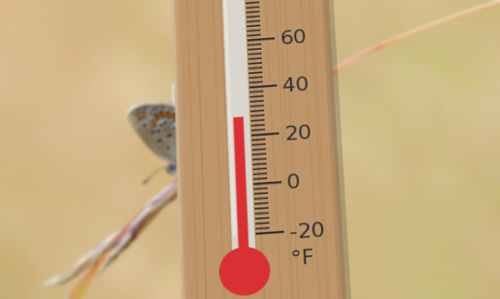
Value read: 28°F
